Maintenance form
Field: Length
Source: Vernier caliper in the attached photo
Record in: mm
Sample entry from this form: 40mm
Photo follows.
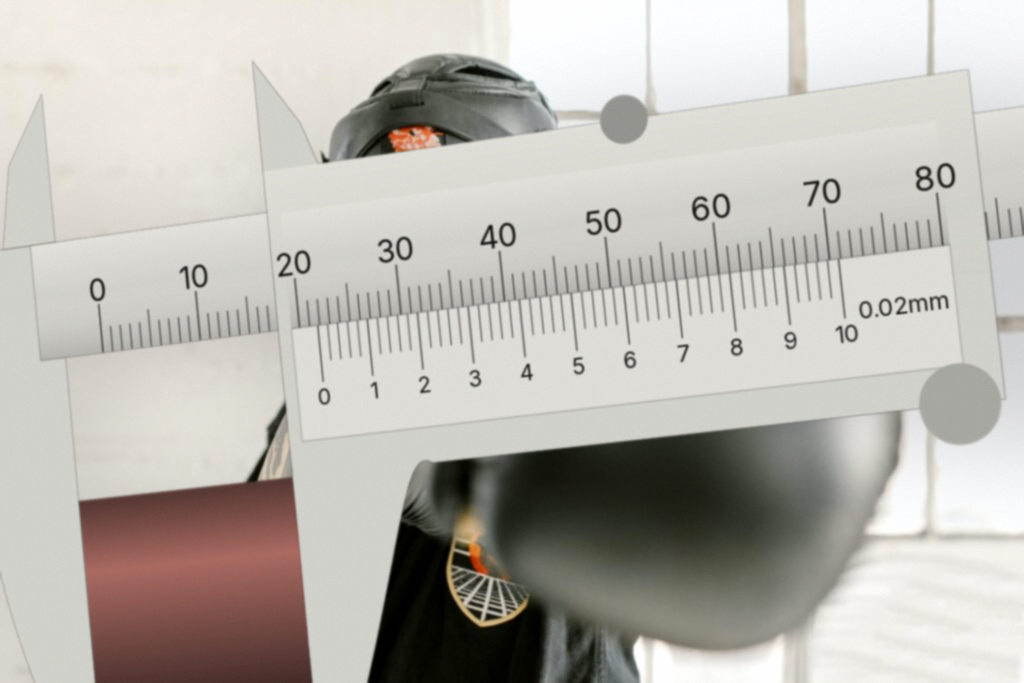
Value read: 21.8mm
